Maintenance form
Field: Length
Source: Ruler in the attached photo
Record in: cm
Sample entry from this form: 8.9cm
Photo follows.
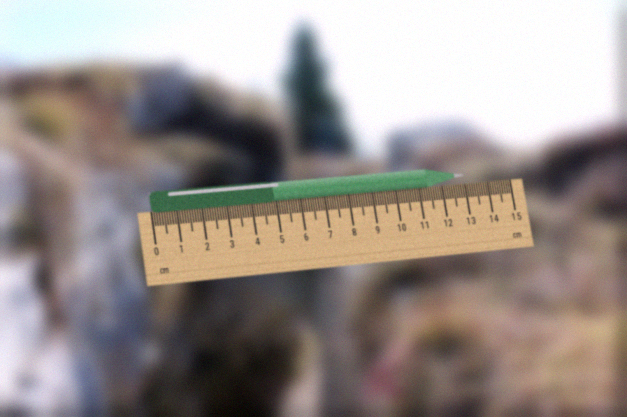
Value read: 13cm
